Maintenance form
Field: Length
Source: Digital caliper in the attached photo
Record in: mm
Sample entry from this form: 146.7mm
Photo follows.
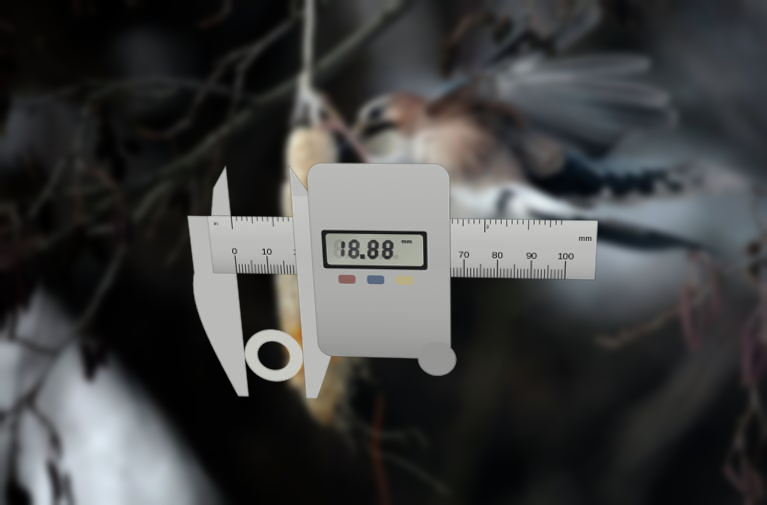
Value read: 18.88mm
